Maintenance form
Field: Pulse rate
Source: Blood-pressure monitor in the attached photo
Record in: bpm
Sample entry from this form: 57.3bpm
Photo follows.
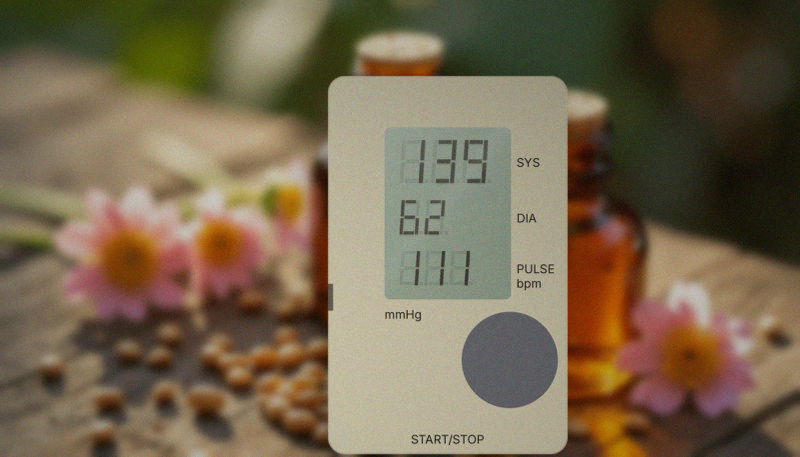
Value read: 111bpm
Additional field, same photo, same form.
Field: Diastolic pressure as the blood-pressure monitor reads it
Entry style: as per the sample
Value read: 62mmHg
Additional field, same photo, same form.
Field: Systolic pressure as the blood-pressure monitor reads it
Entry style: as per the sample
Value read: 139mmHg
